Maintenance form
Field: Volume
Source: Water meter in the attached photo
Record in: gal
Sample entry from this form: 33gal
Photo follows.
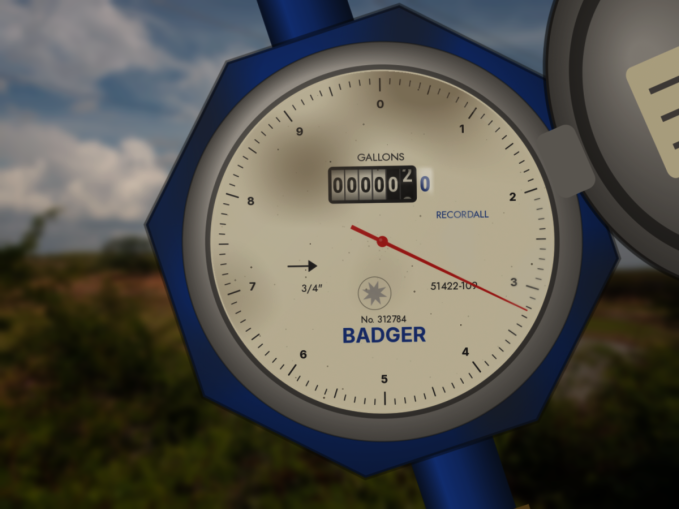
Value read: 23.2gal
